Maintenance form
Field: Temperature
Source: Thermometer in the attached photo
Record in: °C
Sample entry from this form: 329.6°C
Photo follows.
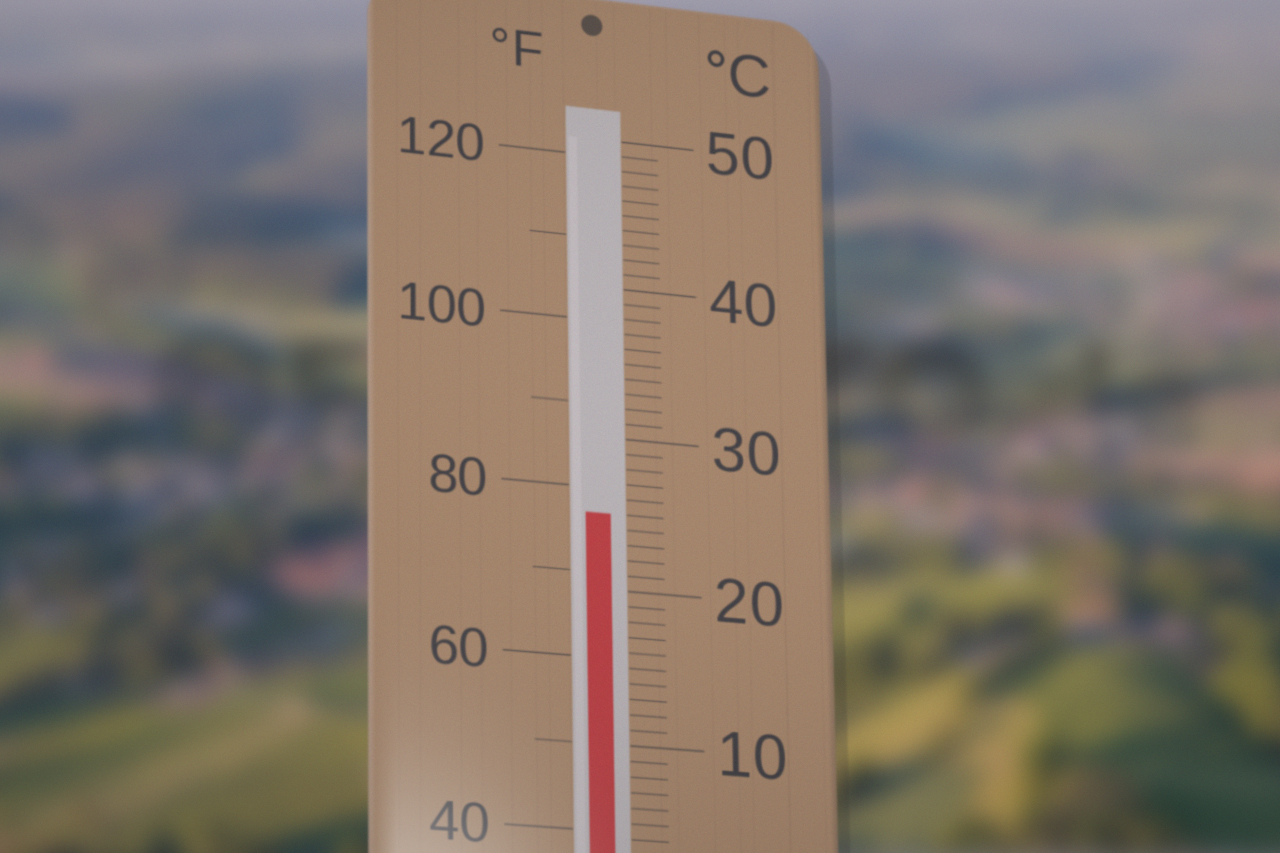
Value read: 25°C
